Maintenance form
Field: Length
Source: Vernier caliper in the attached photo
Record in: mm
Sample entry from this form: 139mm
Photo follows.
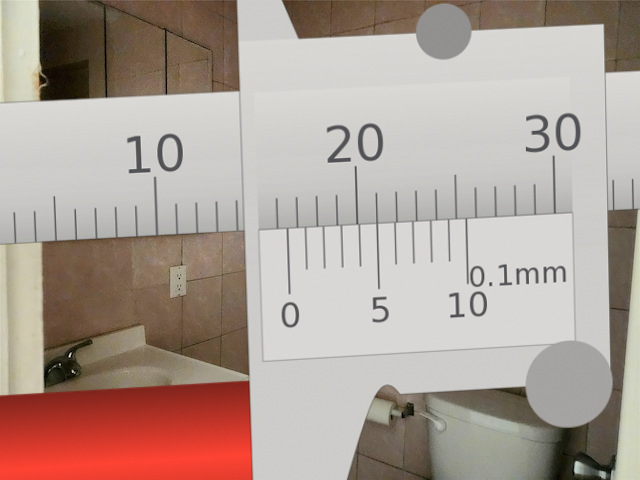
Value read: 16.5mm
